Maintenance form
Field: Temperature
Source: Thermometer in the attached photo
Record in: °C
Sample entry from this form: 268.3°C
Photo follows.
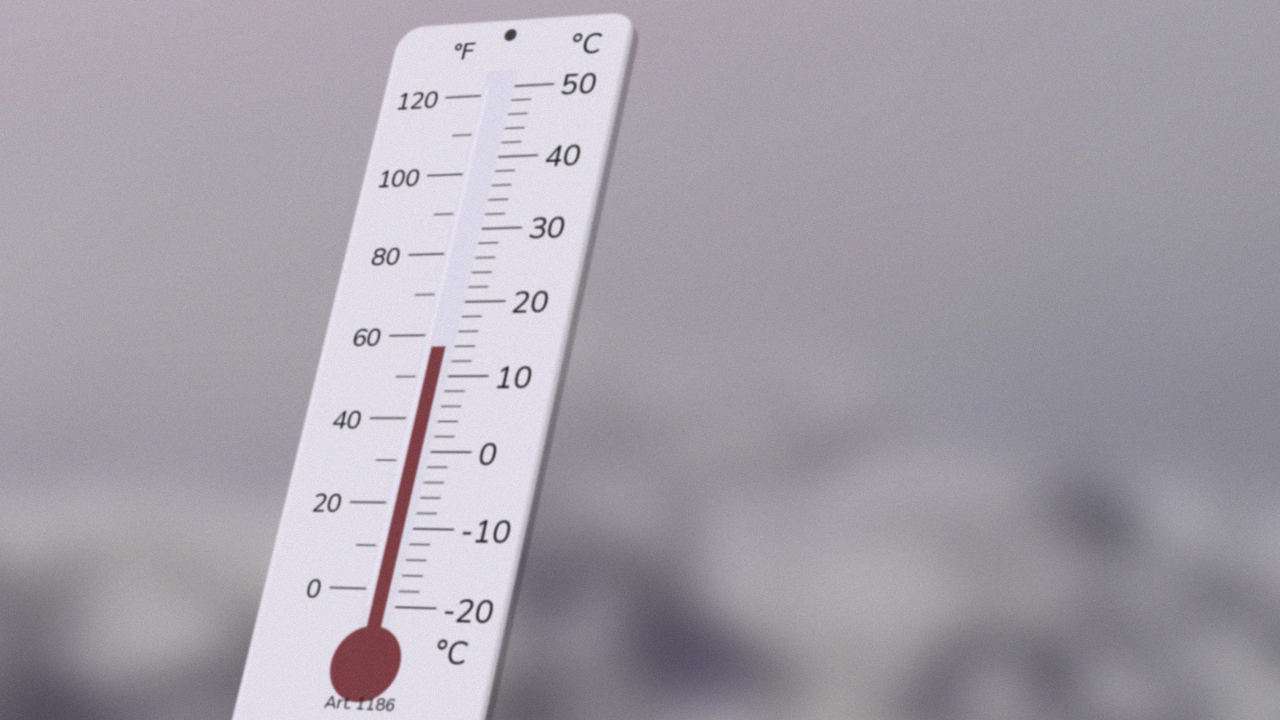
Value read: 14°C
